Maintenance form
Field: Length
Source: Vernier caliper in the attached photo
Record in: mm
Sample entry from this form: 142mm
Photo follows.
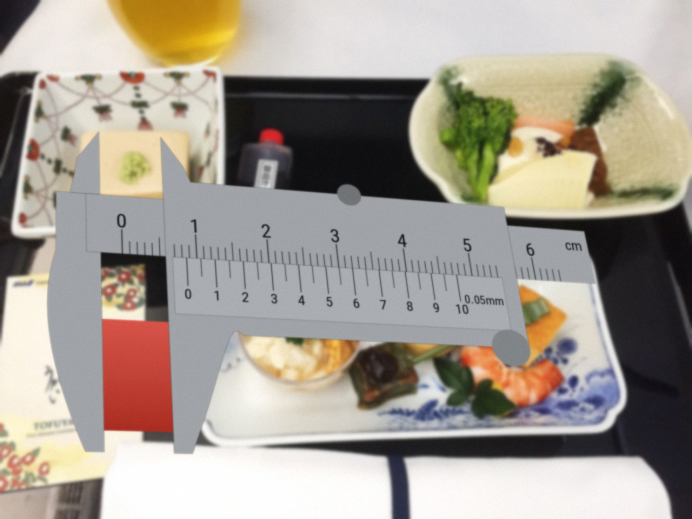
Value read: 8.6mm
